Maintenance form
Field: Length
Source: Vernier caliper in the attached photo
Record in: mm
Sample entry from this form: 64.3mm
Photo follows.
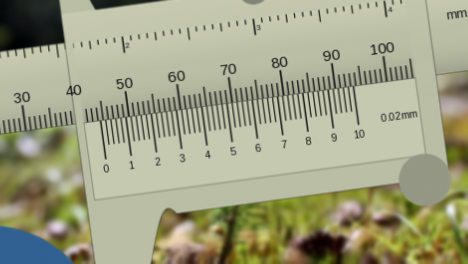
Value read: 44.5mm
